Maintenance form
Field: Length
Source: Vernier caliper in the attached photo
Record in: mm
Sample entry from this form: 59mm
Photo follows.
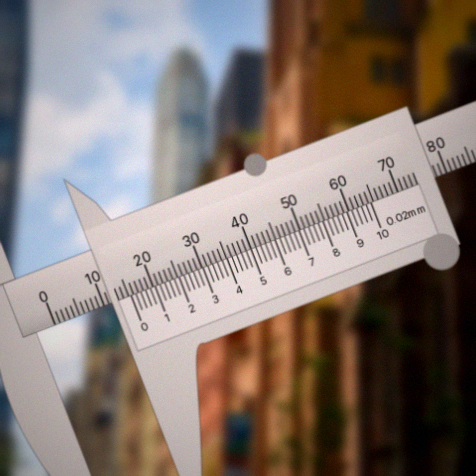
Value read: 15.5mm
